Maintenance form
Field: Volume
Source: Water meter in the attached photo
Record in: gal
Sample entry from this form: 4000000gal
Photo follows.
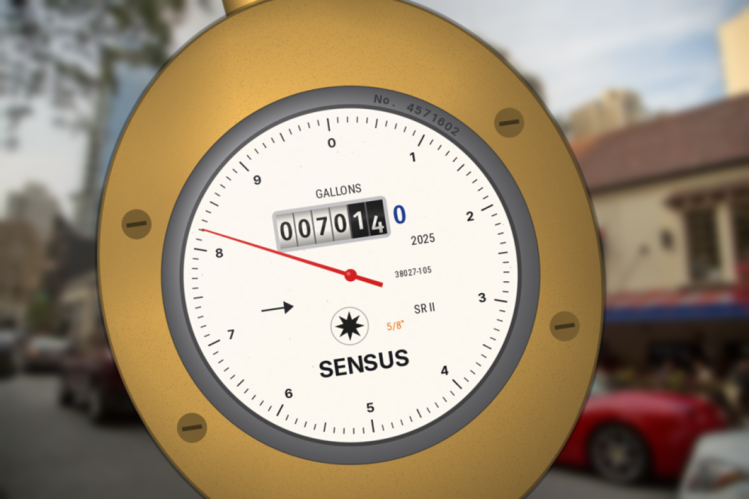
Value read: 70138.2gal
